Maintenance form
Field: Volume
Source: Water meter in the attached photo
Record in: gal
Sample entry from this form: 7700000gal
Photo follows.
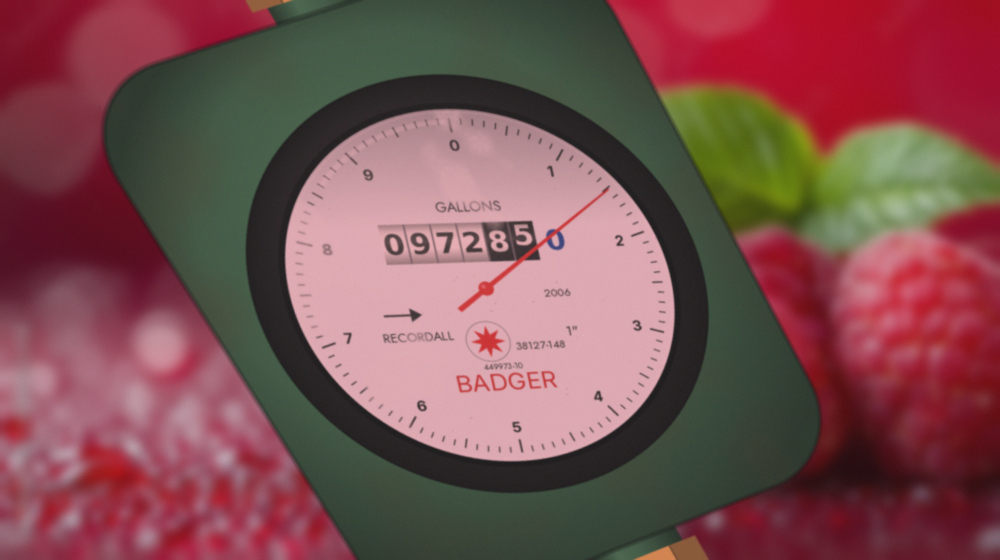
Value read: 972851.5gal
